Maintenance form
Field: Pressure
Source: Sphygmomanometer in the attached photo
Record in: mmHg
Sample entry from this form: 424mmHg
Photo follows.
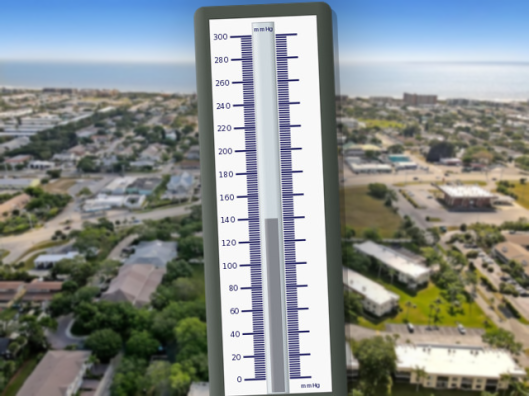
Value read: 140mmHg
